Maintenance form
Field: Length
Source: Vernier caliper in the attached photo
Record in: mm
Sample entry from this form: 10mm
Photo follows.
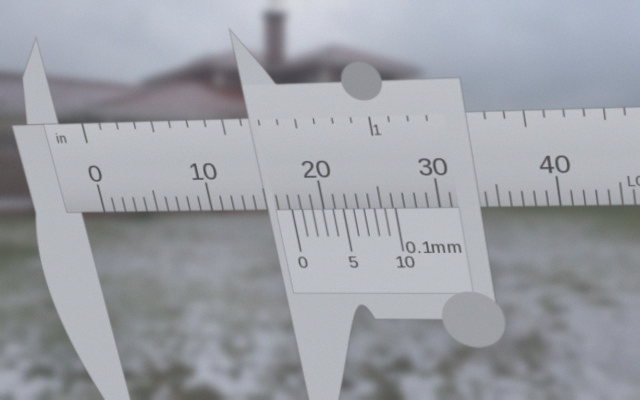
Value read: 17.2mm
